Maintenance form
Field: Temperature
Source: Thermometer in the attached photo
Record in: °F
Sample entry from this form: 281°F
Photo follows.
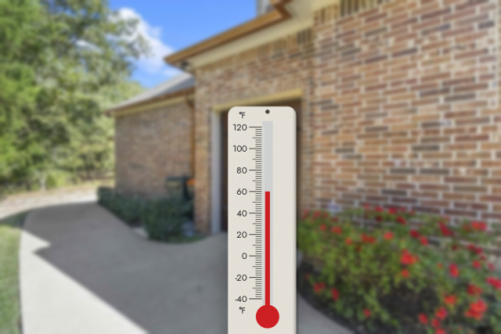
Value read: 60°F
